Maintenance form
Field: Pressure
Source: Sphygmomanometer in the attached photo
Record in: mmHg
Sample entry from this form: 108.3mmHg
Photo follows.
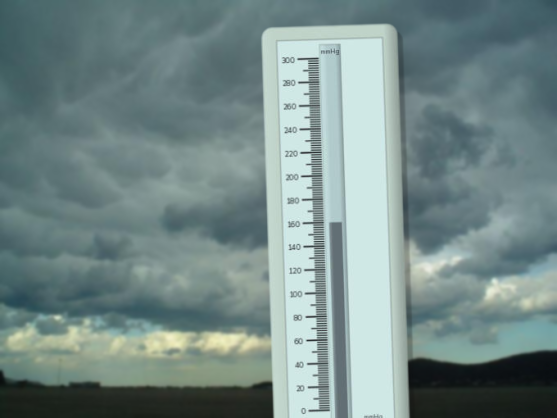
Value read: 160mmHg
